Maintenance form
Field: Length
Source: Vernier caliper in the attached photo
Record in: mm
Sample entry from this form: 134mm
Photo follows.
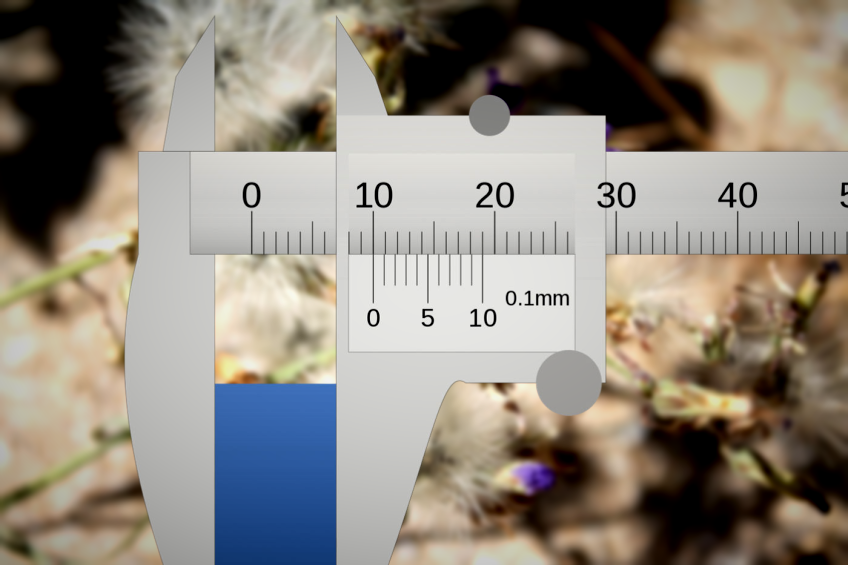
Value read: 10.0mm
